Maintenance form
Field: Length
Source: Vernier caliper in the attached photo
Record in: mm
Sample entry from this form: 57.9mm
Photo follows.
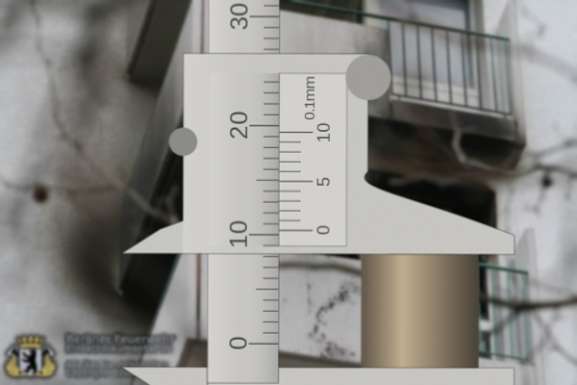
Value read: 10.4mm
